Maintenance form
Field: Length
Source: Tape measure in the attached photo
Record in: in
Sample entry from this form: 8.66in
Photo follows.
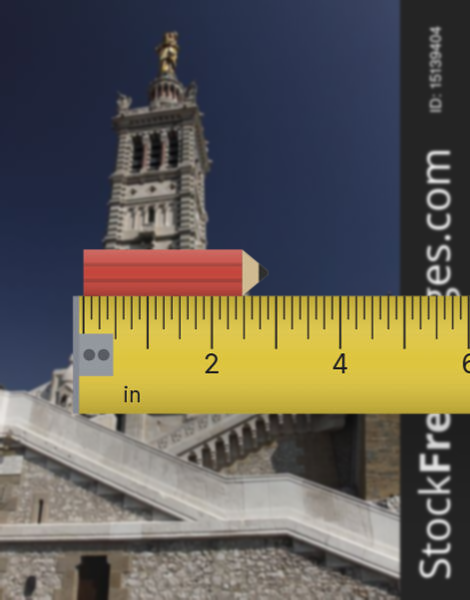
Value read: 2.875in
